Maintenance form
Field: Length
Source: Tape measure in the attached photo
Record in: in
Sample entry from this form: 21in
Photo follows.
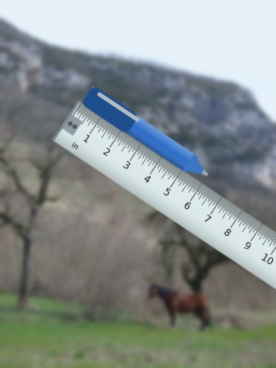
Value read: 6in
